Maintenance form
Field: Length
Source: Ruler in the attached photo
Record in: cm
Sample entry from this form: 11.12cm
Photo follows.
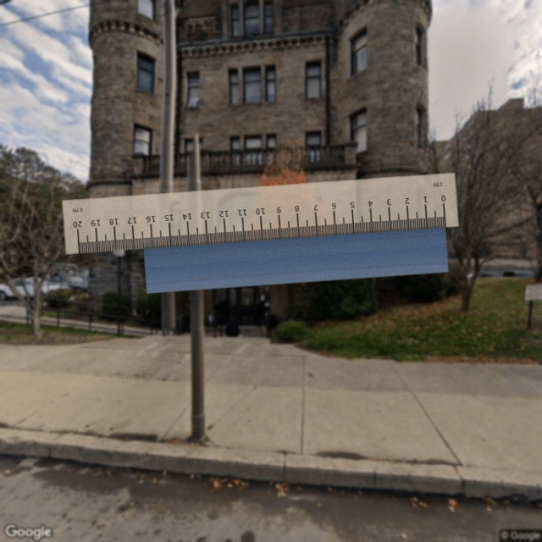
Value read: 16.5cm
